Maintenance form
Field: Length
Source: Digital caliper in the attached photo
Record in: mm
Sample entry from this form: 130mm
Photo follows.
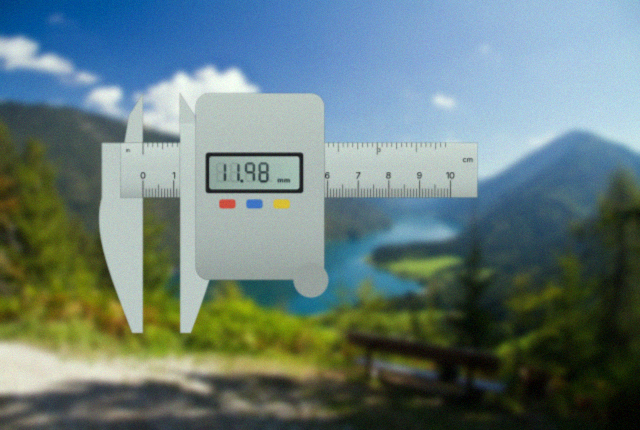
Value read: 11.98mm
